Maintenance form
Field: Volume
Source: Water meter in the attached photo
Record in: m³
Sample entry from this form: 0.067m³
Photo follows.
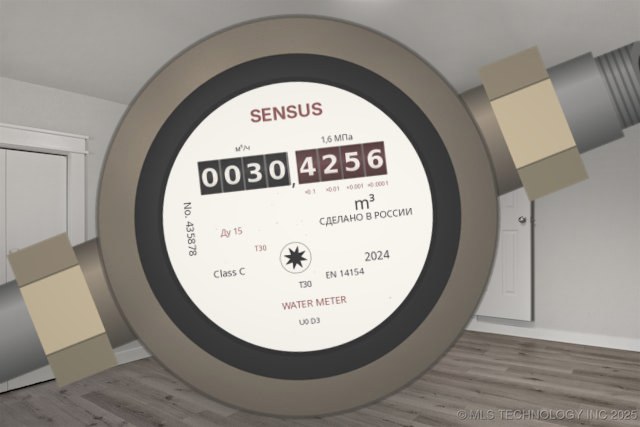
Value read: 30.4256m³
